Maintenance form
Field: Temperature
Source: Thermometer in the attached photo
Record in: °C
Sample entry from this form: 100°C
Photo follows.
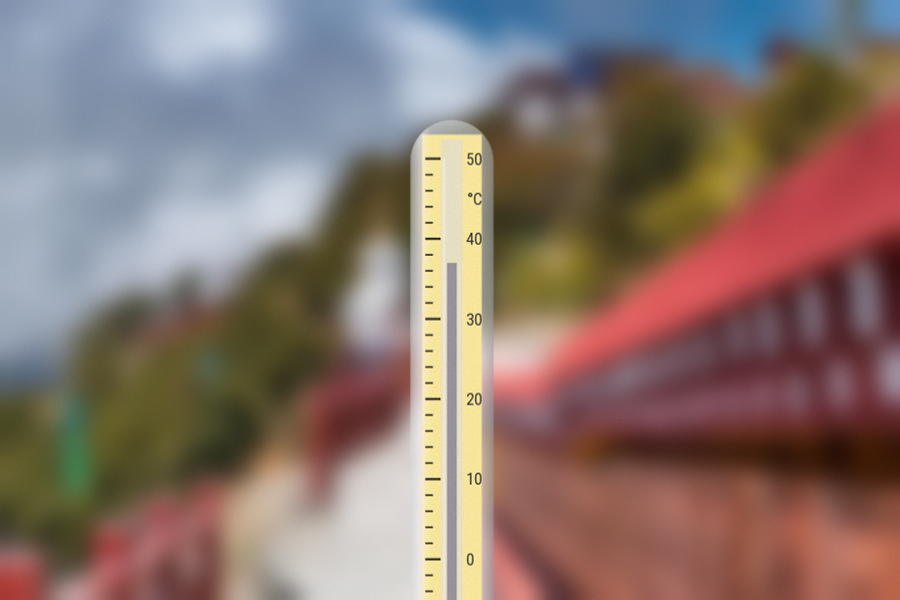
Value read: 37°C
